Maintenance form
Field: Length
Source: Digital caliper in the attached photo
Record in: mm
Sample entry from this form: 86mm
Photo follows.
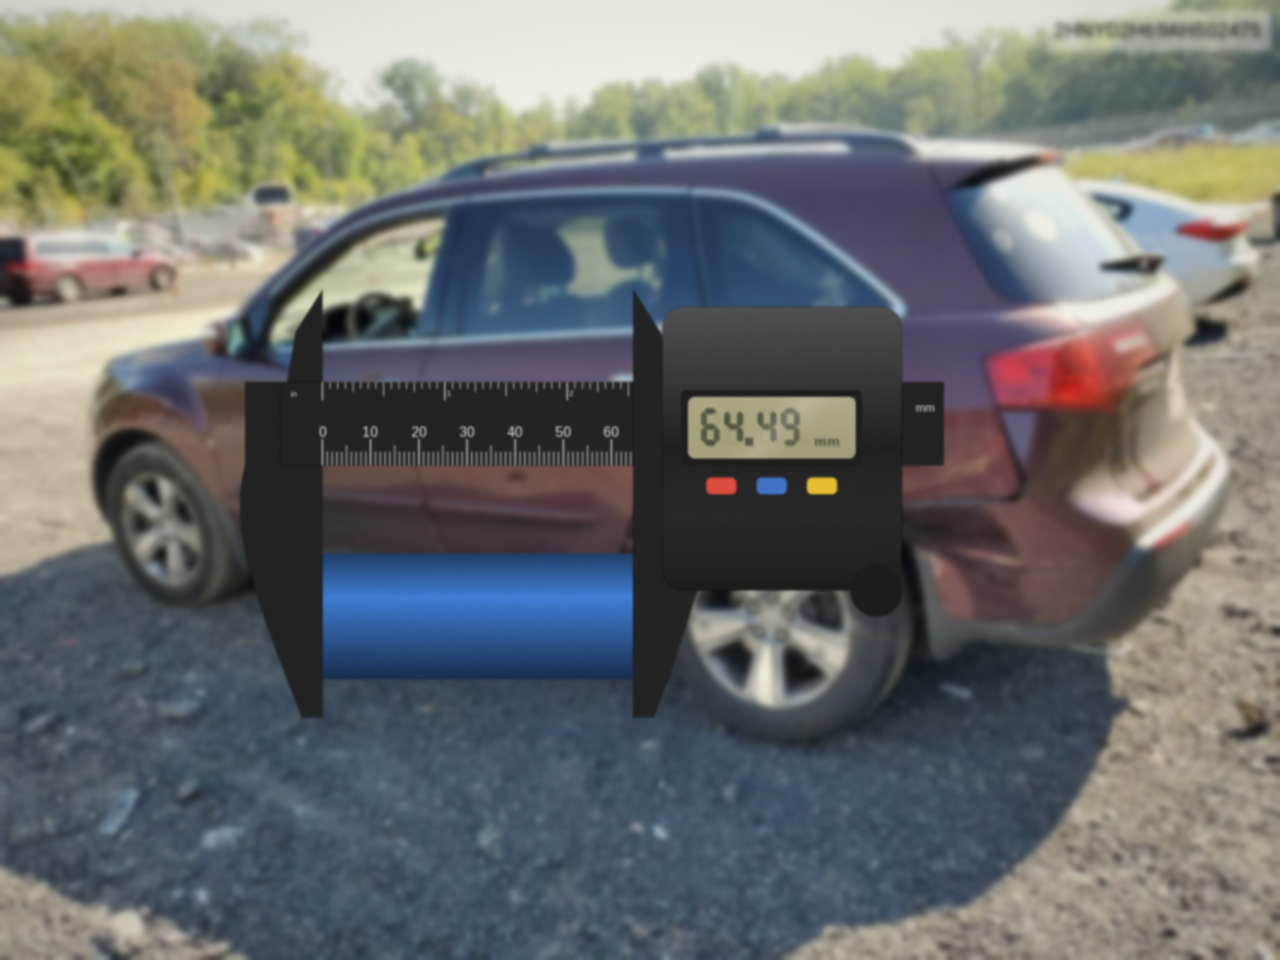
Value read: 64.49mm
